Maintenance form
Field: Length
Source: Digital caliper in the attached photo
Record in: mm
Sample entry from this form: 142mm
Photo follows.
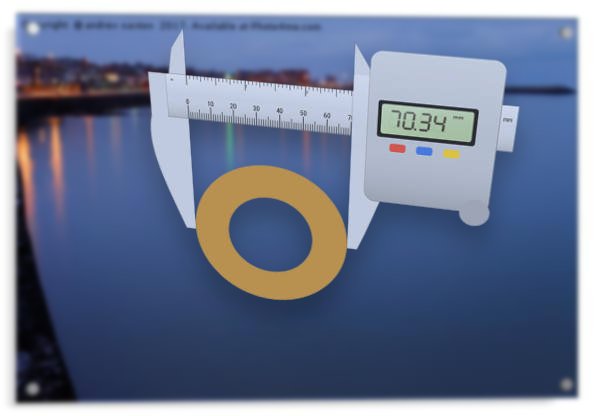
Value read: 70.34mm
